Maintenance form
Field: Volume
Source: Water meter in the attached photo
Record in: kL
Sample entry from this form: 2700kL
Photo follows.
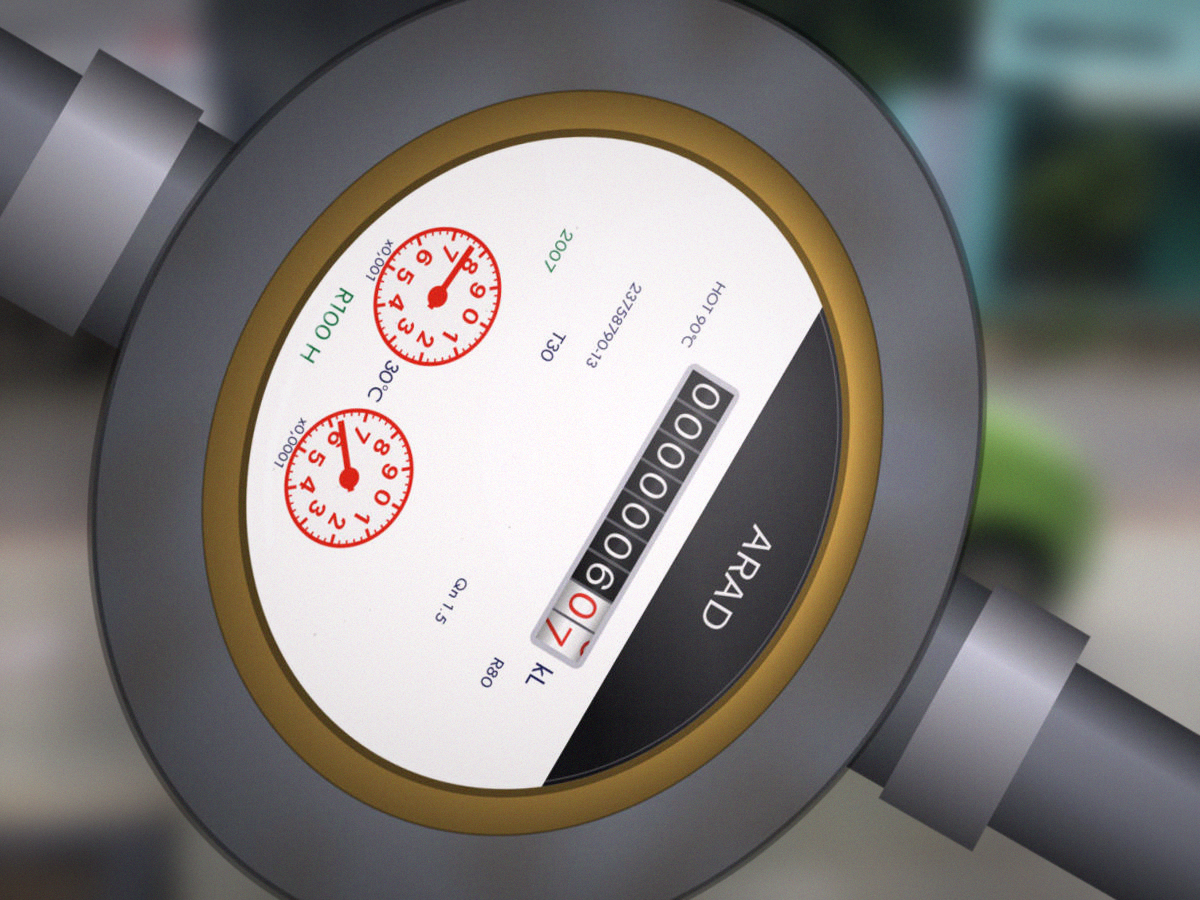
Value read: 6.0676kL
